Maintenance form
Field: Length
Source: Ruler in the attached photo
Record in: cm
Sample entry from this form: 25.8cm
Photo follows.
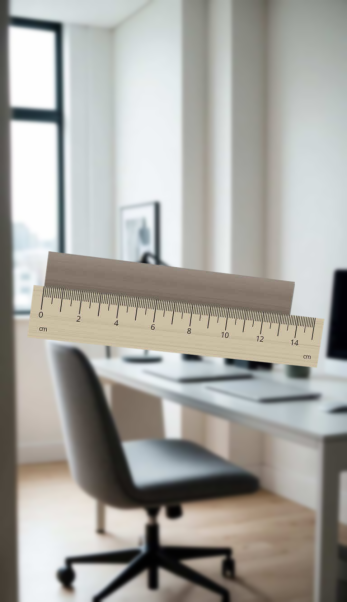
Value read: 13.5cm
